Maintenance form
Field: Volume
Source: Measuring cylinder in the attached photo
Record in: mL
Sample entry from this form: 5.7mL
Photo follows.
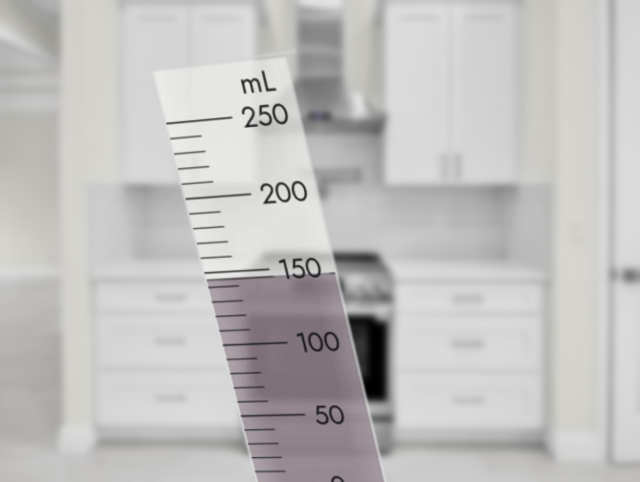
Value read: 145mL
